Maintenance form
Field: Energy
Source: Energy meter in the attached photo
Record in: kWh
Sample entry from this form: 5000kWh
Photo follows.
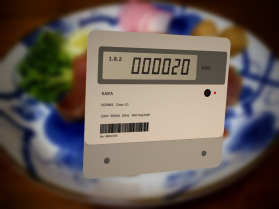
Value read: 20kWh
